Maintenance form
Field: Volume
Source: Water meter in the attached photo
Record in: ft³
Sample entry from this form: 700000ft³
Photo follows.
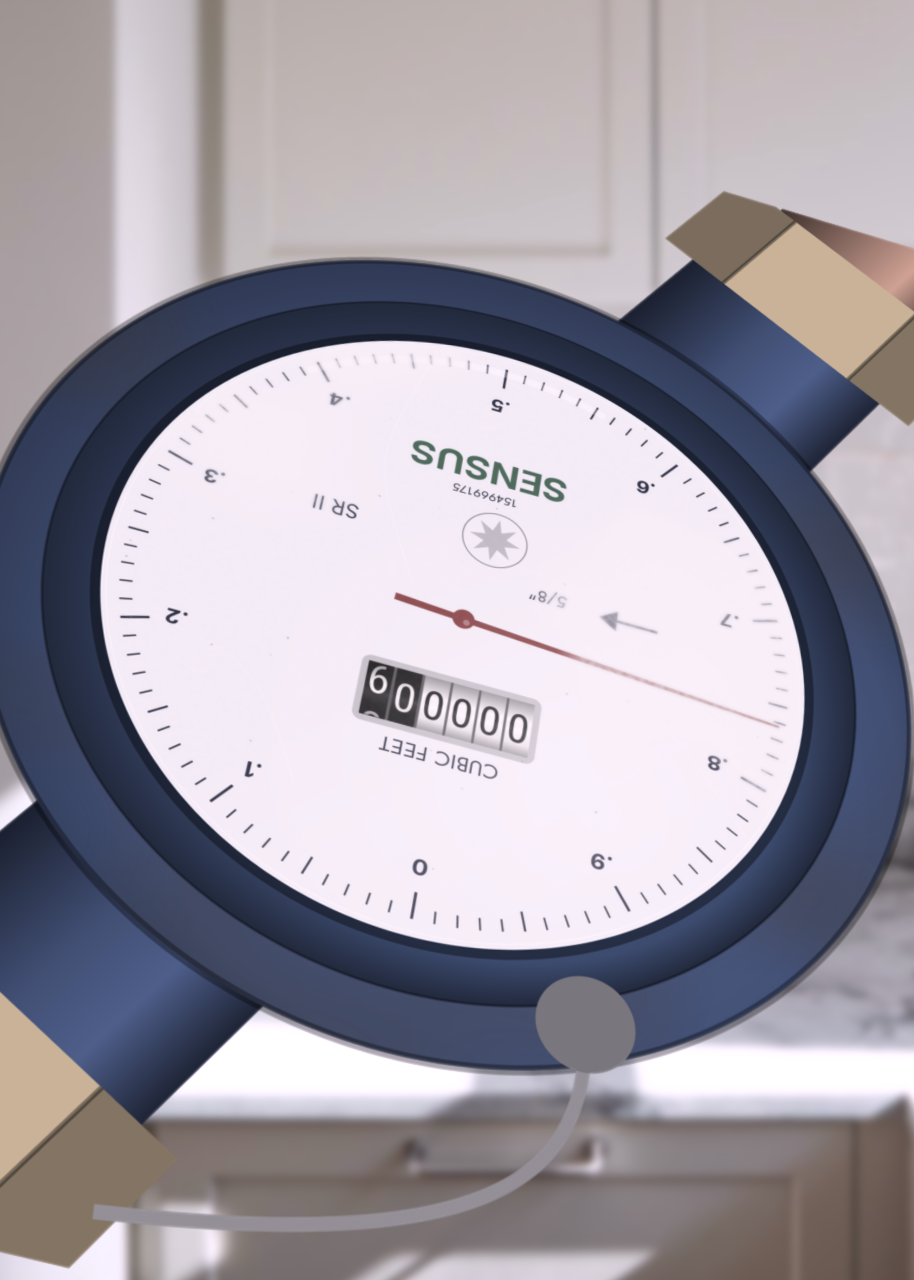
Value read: 8.76ft³
